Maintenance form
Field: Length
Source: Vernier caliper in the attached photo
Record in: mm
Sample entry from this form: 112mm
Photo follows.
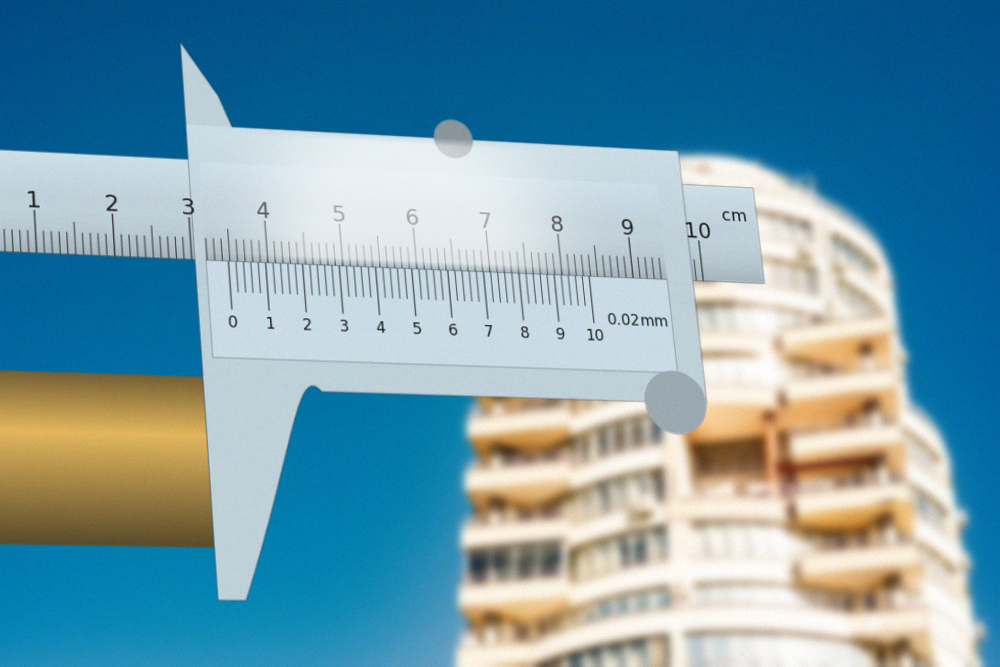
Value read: 34.8mm
